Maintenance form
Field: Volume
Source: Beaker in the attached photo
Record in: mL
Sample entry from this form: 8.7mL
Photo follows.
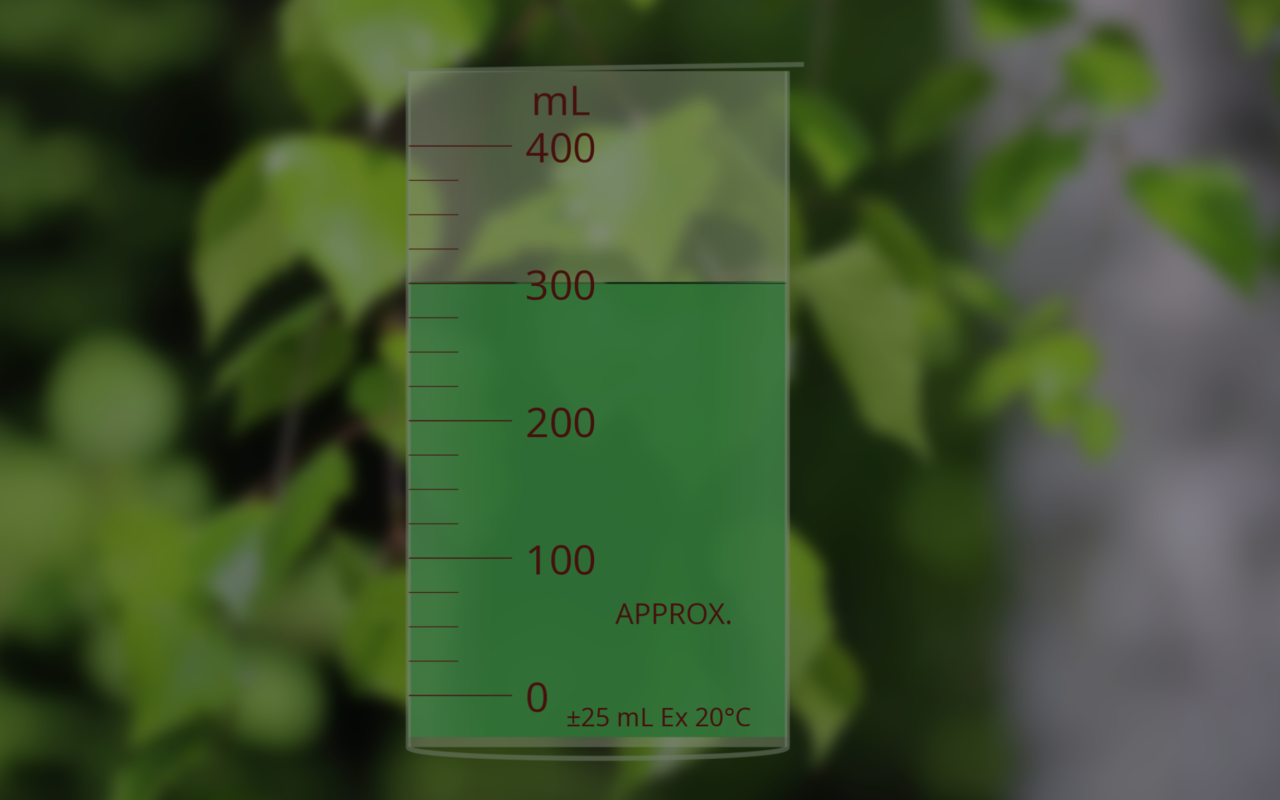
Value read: 300mL
